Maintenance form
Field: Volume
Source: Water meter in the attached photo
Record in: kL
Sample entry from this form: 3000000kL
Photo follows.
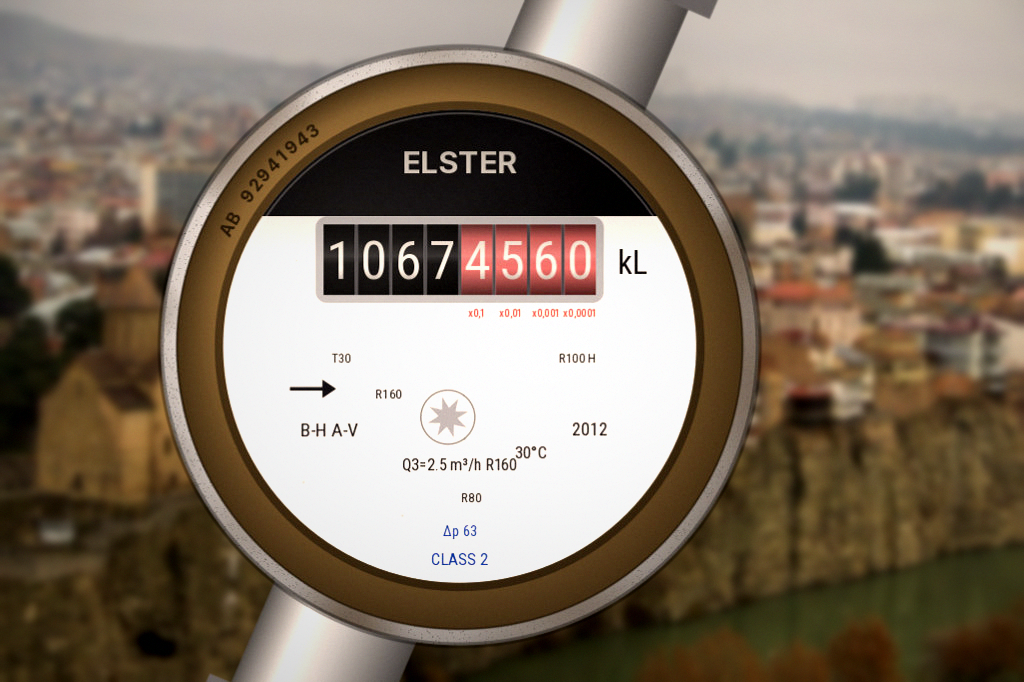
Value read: 1067.4560kL
